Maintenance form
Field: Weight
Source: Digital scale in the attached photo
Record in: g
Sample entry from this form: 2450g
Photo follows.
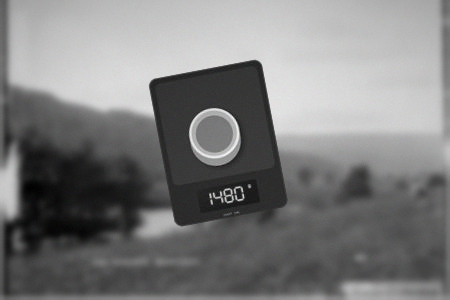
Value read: 1480g
